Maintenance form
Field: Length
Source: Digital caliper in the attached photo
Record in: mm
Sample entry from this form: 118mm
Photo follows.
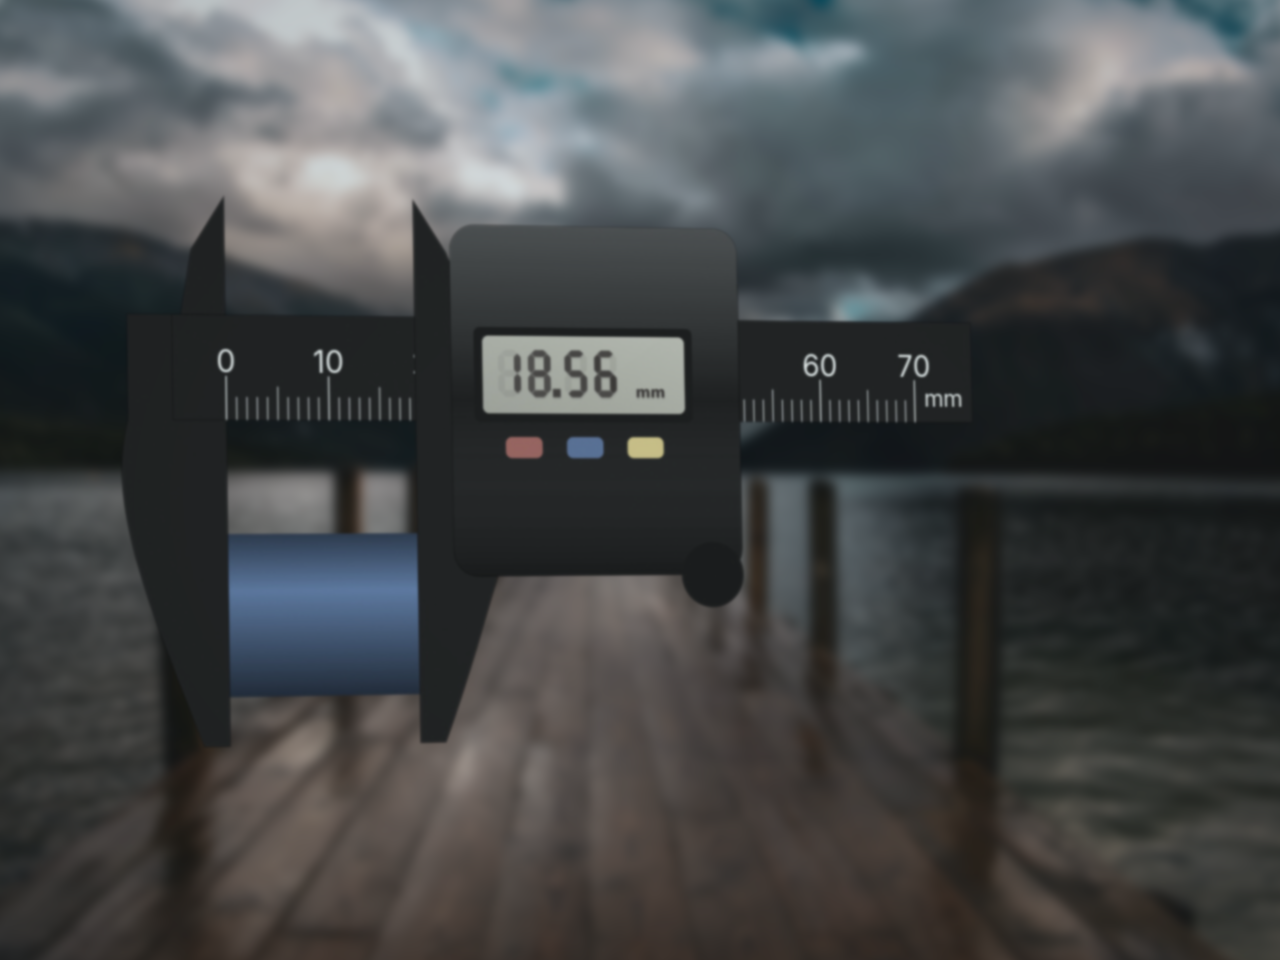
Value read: 18.56mm
